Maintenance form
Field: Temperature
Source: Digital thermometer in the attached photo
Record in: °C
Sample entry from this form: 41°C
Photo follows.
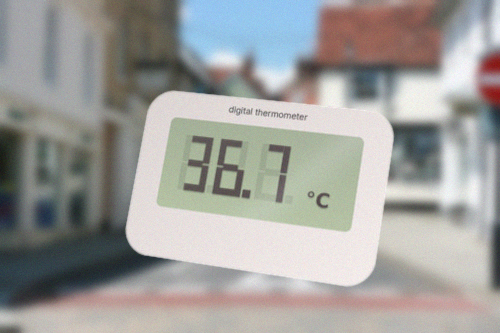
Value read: 36.7°C
